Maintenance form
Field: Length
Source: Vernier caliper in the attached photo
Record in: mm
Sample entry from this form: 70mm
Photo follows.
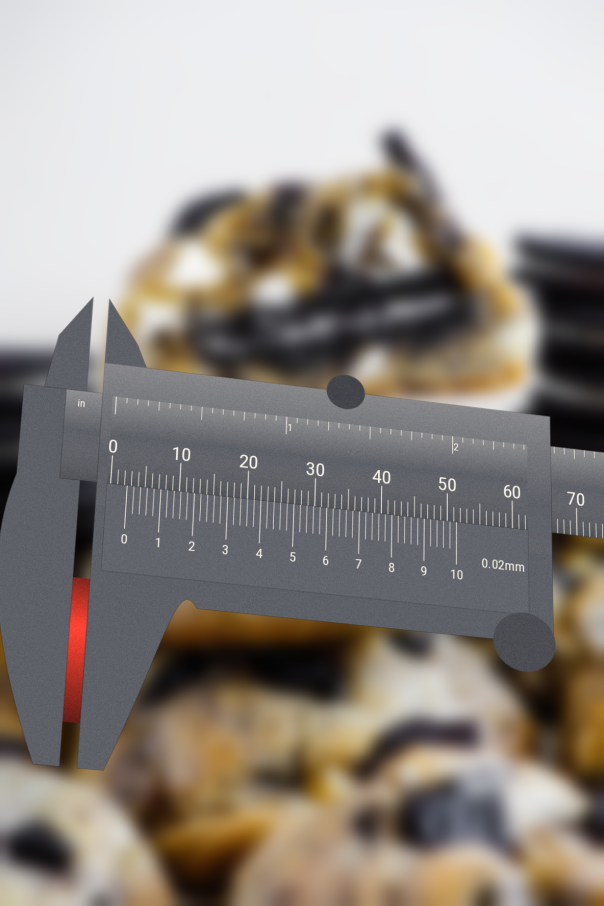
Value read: 2.4mm
